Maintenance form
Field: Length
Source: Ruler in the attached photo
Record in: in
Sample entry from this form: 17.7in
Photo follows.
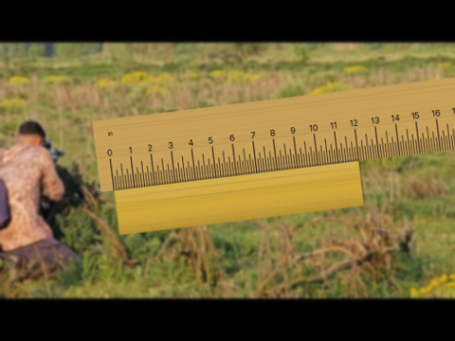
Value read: 12in
